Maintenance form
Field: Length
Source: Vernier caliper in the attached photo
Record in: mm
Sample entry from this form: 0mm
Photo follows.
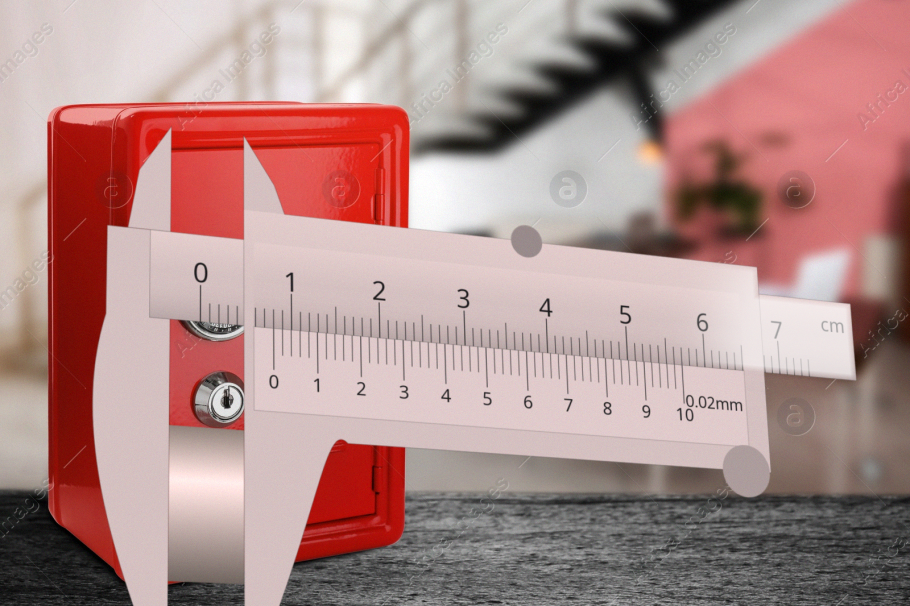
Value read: 8.0mm
